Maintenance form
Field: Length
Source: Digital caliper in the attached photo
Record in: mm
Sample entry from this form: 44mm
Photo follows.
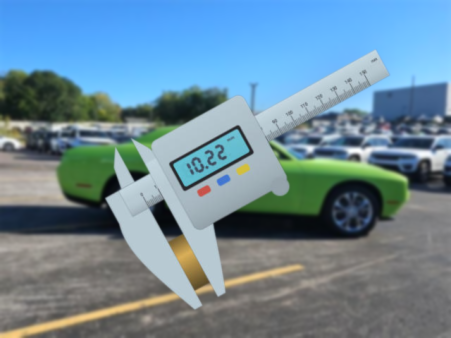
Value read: 10.22mm
